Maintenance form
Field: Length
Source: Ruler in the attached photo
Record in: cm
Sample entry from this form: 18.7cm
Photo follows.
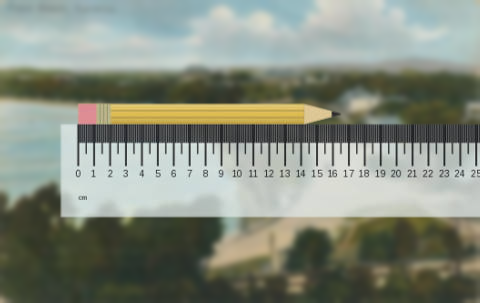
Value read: 16.5cm
